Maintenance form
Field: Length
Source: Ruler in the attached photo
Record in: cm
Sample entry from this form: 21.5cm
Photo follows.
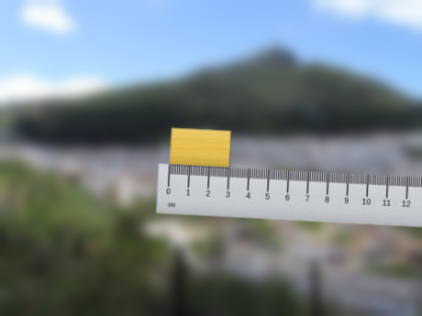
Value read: 3cm
